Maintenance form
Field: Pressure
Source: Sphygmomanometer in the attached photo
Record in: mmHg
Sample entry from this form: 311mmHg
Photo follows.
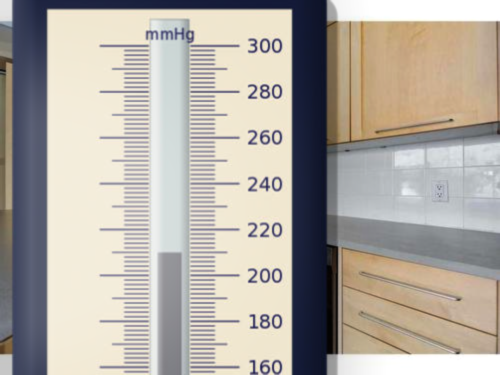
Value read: 210mmHg
